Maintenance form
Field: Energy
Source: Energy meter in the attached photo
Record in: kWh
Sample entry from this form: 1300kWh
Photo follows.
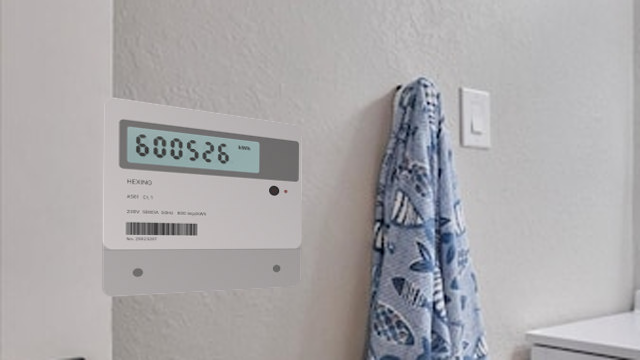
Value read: 600526kWh
